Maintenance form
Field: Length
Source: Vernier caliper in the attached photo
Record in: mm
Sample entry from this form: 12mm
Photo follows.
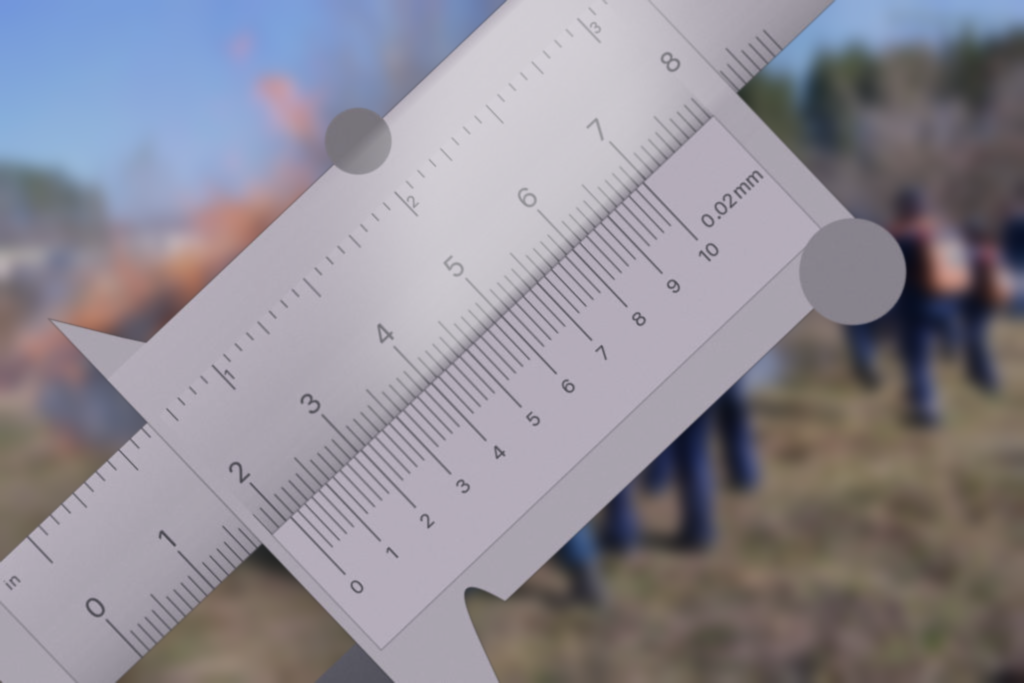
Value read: 20.6mm
